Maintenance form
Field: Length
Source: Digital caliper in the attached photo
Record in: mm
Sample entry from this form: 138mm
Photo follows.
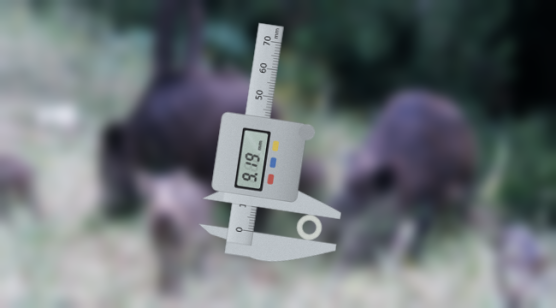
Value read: 9.19mm
